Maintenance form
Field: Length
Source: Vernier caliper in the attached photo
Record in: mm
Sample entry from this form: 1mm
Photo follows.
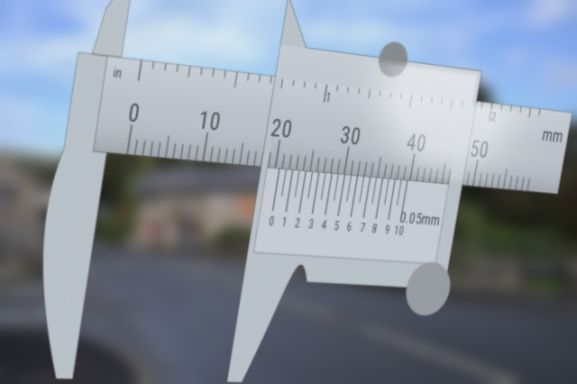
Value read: 20.6mm
